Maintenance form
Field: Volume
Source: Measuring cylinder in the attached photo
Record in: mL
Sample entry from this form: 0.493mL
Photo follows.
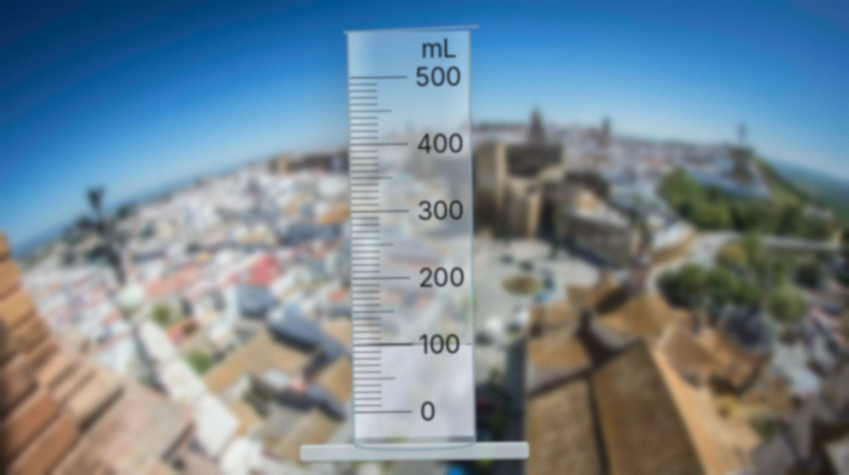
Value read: 100mL
